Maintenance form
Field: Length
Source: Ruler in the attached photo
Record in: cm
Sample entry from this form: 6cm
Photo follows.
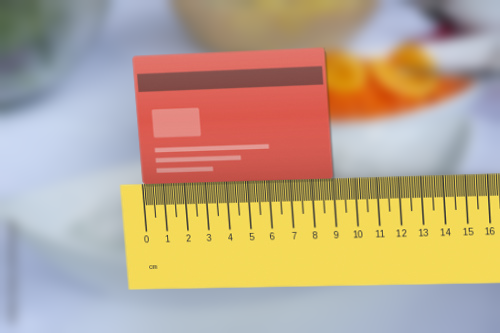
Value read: 9cm
